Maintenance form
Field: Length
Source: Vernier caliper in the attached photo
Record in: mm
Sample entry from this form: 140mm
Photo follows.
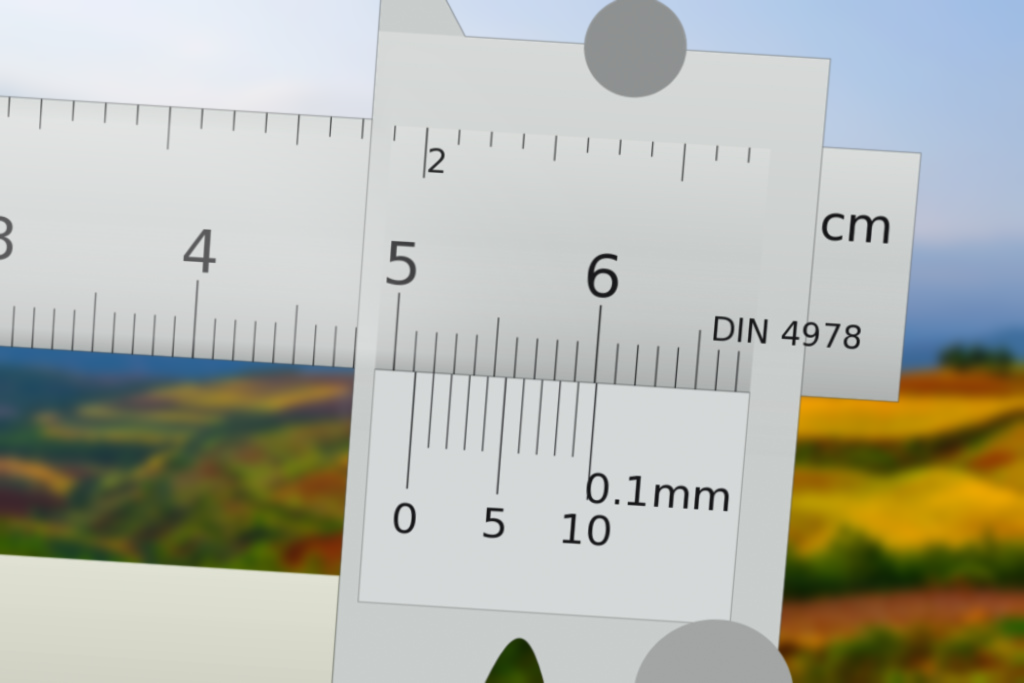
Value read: 51.1mm
